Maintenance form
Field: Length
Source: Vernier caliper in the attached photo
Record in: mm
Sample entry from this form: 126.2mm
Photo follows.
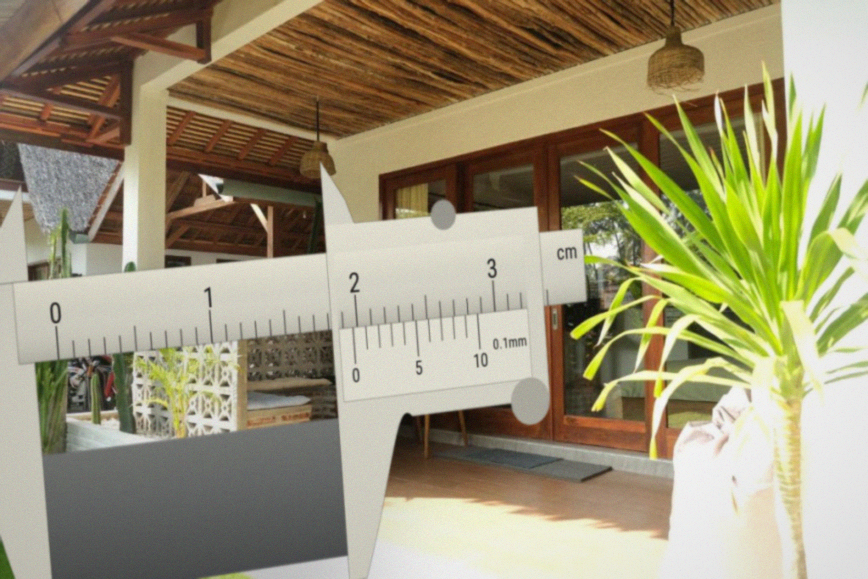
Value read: 19.7mm
